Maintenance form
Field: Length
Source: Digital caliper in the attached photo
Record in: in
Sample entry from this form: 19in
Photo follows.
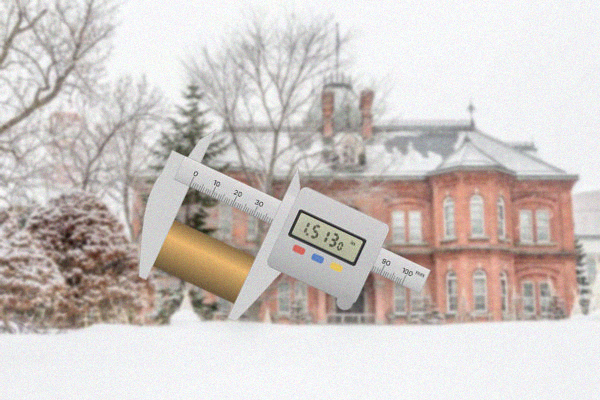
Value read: 1.5130in
